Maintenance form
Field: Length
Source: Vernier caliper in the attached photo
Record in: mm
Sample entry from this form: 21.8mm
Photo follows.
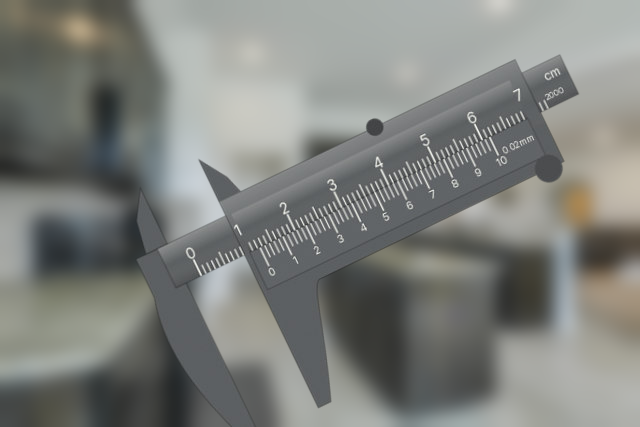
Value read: 12.5mm
